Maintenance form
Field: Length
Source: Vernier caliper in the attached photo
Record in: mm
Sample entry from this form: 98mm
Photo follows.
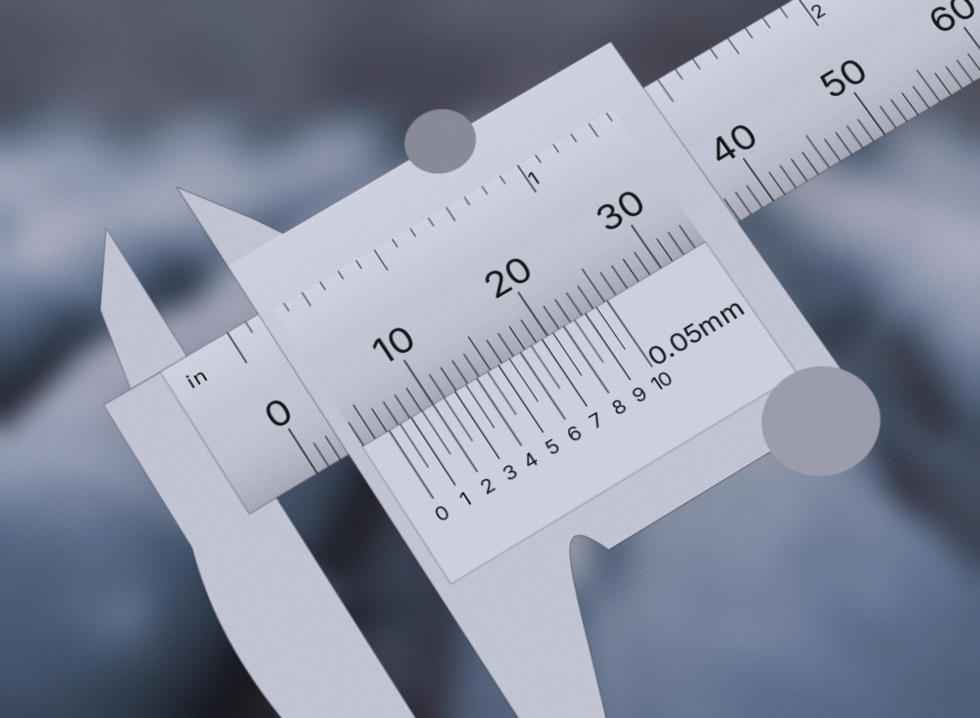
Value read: 6.2mm
